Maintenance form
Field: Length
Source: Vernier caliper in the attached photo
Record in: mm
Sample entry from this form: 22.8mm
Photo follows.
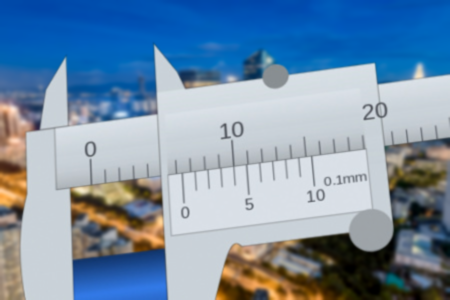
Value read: 6.4mm
